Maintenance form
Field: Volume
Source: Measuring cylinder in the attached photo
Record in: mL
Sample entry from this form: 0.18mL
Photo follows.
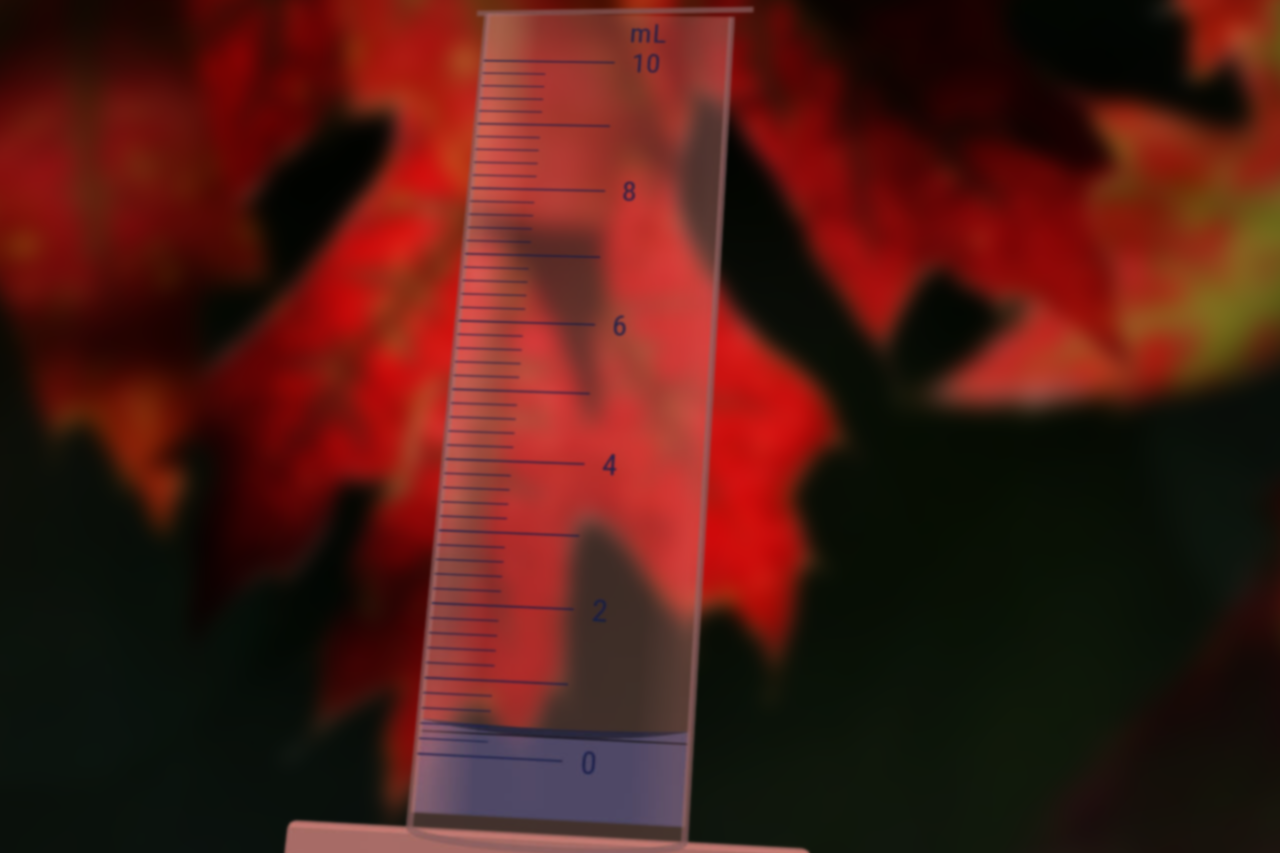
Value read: 0.3mL
